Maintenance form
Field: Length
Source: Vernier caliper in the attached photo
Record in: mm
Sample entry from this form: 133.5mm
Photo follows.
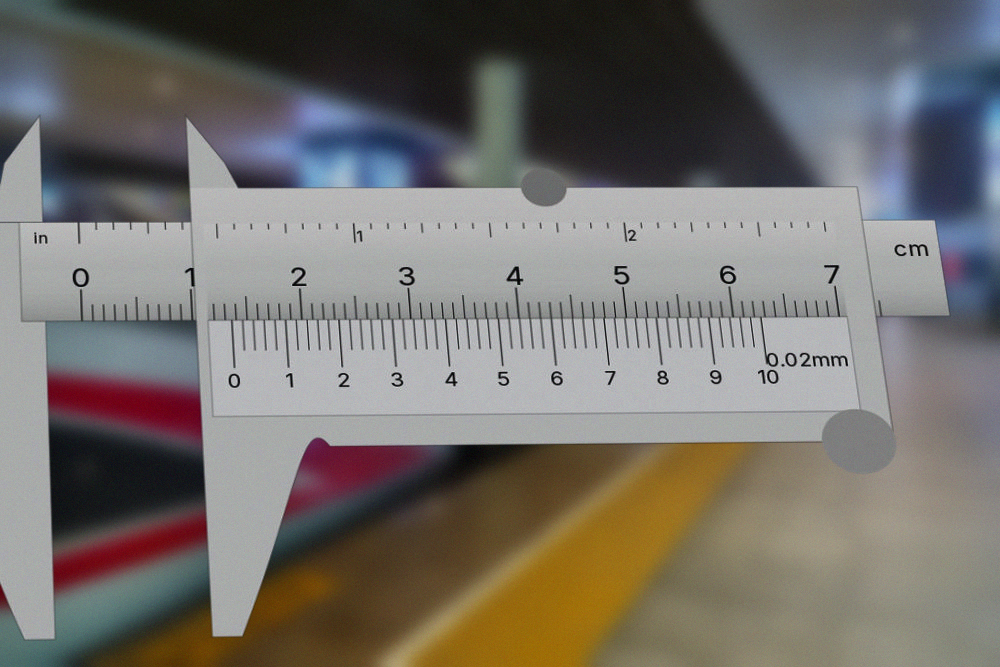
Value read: 13.6mm
